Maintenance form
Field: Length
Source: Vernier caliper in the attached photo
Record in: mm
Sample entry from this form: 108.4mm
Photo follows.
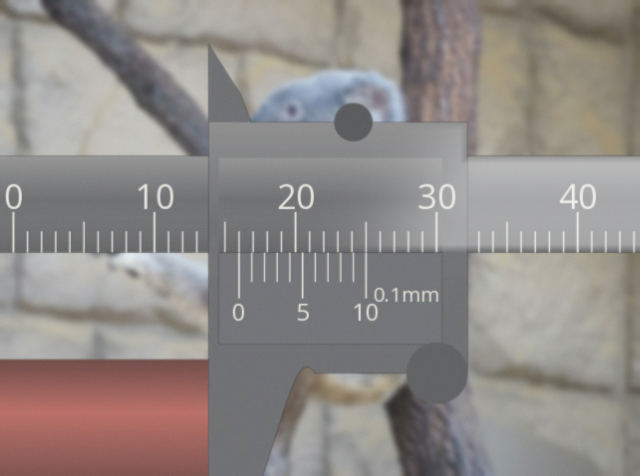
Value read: 16.0mm
